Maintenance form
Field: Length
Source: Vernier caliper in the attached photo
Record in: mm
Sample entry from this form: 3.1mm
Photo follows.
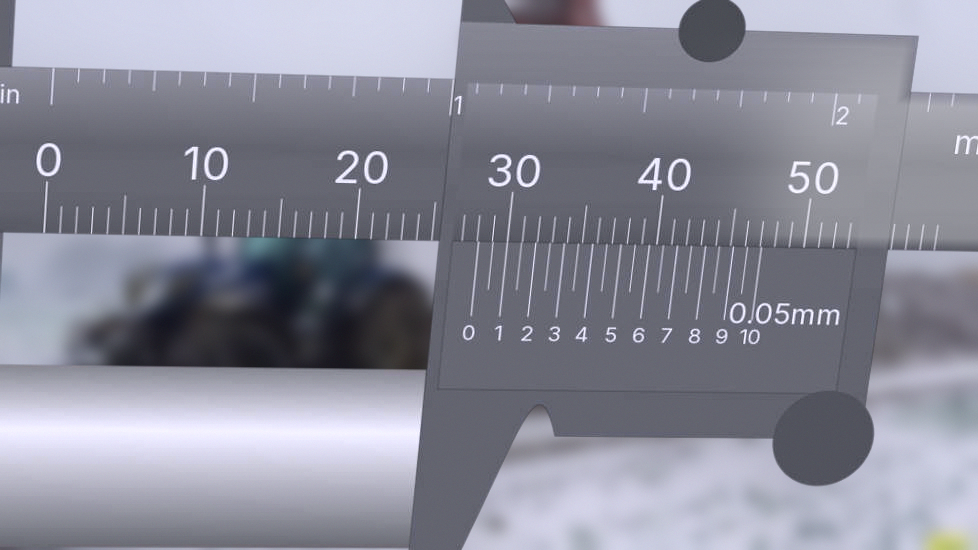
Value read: 28.1mm
